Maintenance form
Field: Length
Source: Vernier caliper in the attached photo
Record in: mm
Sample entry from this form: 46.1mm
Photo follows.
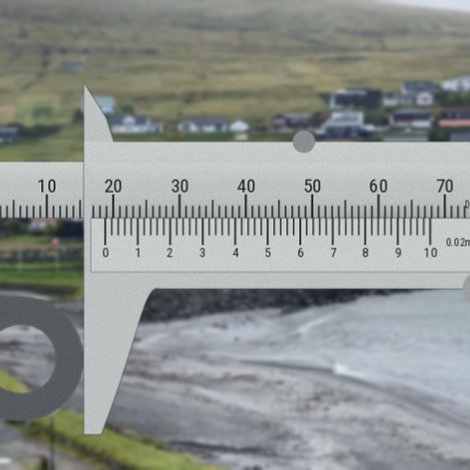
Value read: 18.8mm
